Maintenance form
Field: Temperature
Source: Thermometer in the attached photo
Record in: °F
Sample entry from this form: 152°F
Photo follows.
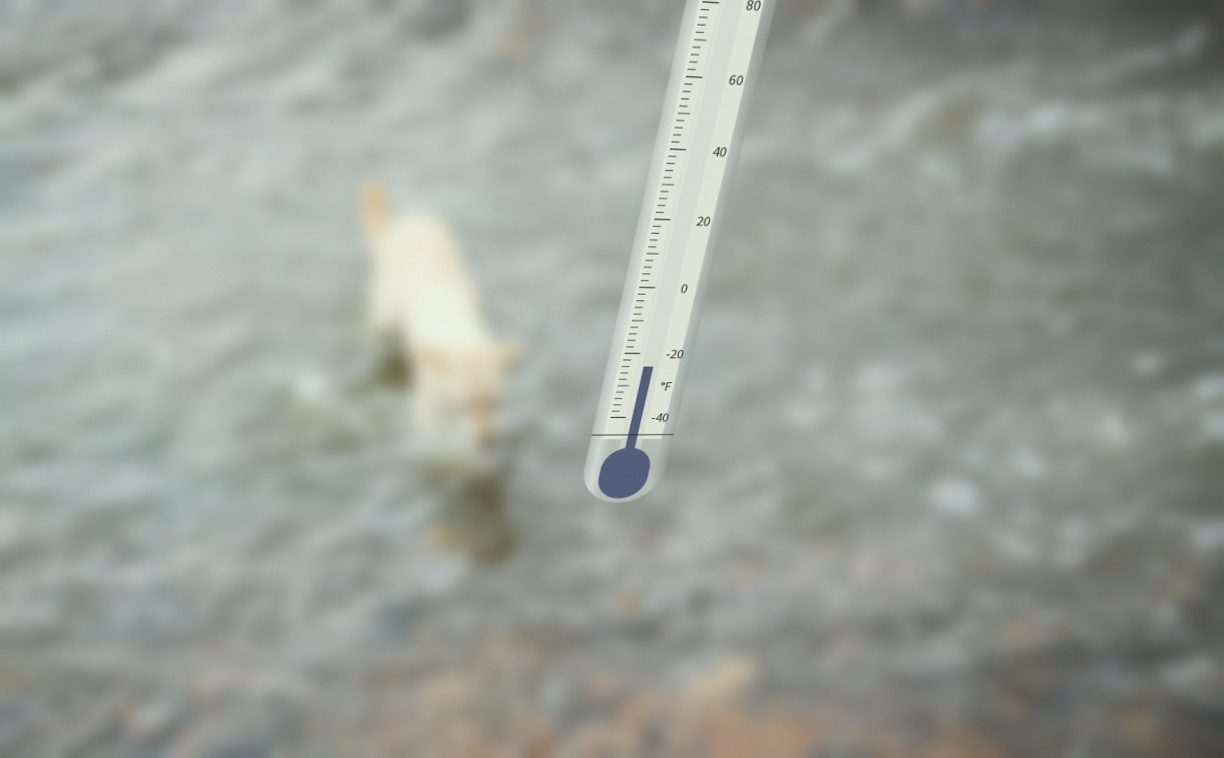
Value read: -24°F
